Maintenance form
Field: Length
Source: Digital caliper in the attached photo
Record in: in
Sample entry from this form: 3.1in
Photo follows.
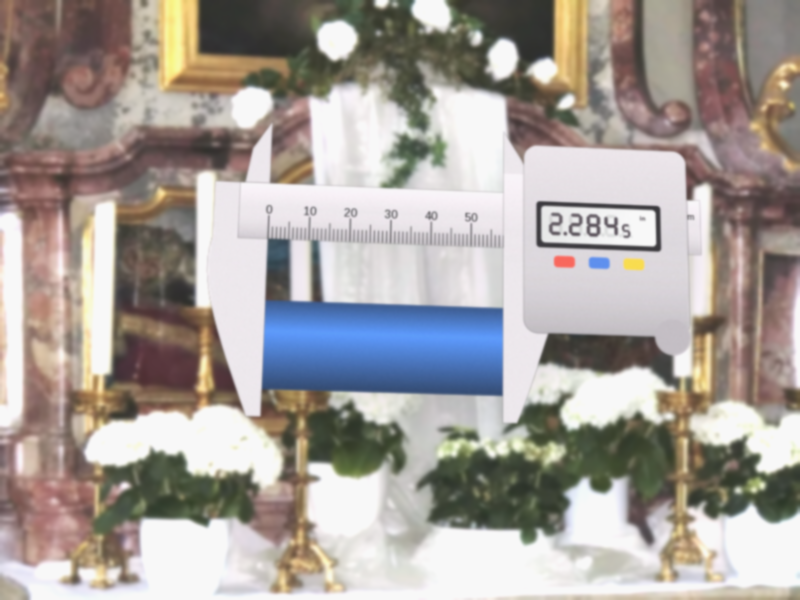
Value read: 2.2845in
